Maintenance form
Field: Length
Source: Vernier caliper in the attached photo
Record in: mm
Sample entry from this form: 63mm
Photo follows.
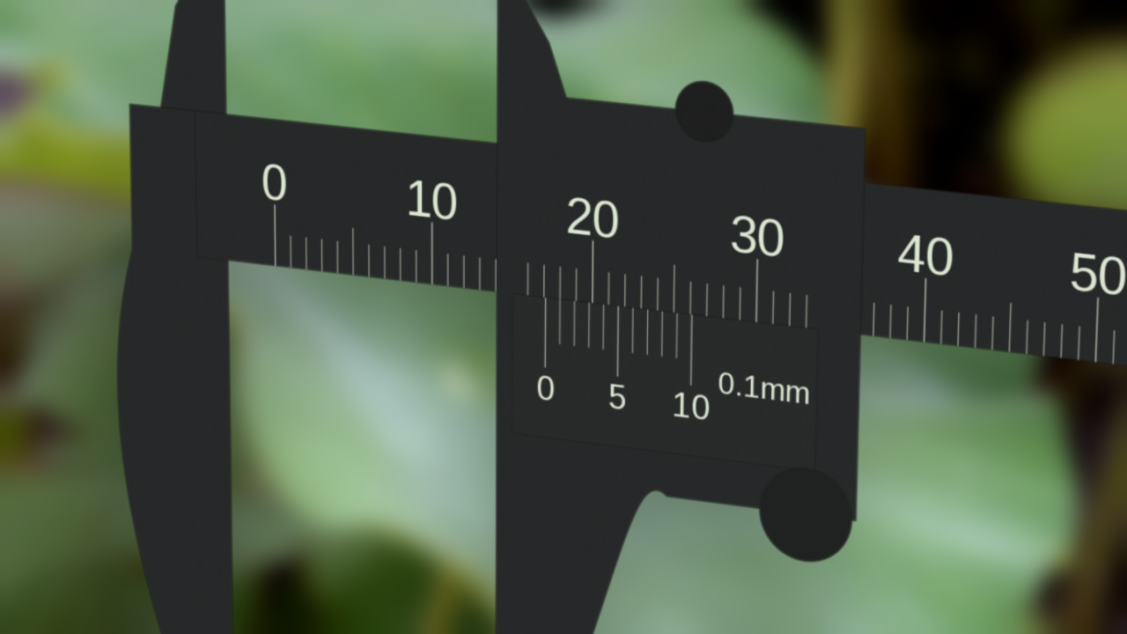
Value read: 17.1mm
